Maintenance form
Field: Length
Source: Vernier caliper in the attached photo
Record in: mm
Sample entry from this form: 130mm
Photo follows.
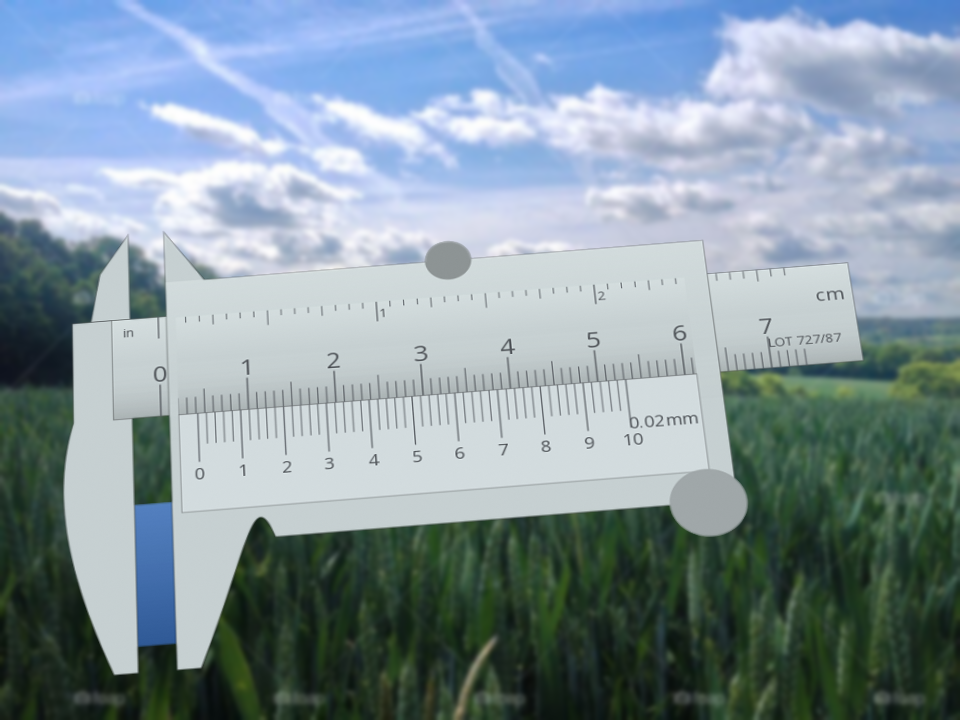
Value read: 4.2mm
